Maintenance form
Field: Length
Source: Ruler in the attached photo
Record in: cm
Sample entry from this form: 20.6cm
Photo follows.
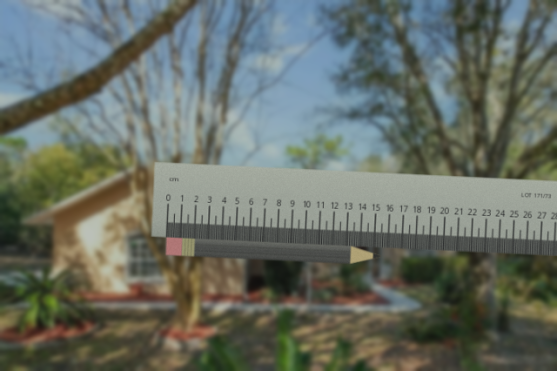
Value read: 15.5cm
